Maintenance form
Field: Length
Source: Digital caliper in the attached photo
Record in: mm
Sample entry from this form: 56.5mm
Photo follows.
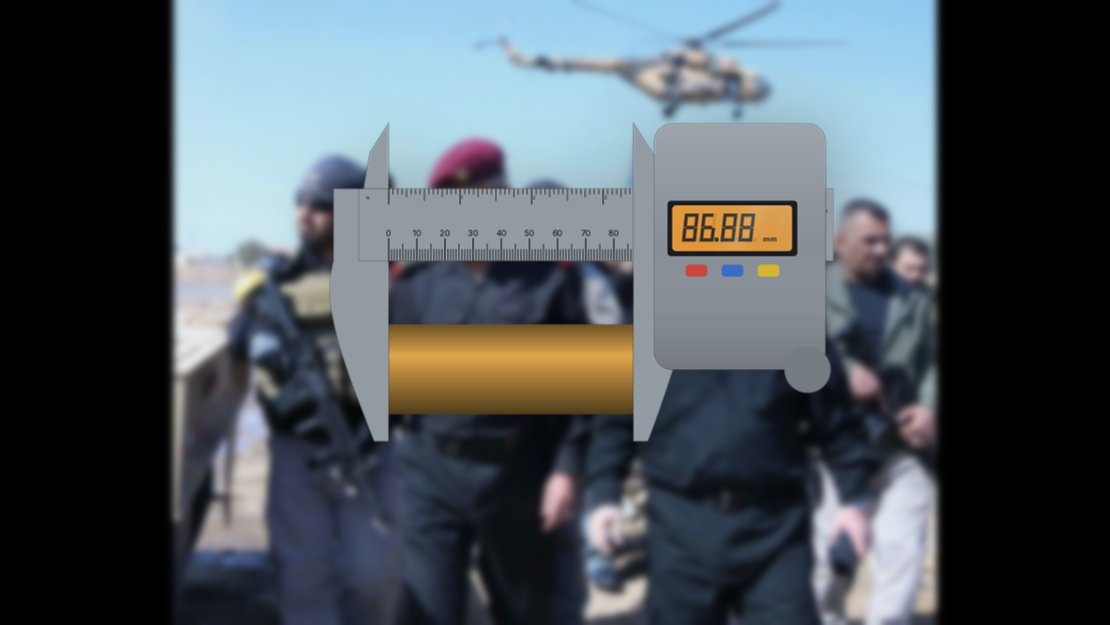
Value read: 86.88mm
